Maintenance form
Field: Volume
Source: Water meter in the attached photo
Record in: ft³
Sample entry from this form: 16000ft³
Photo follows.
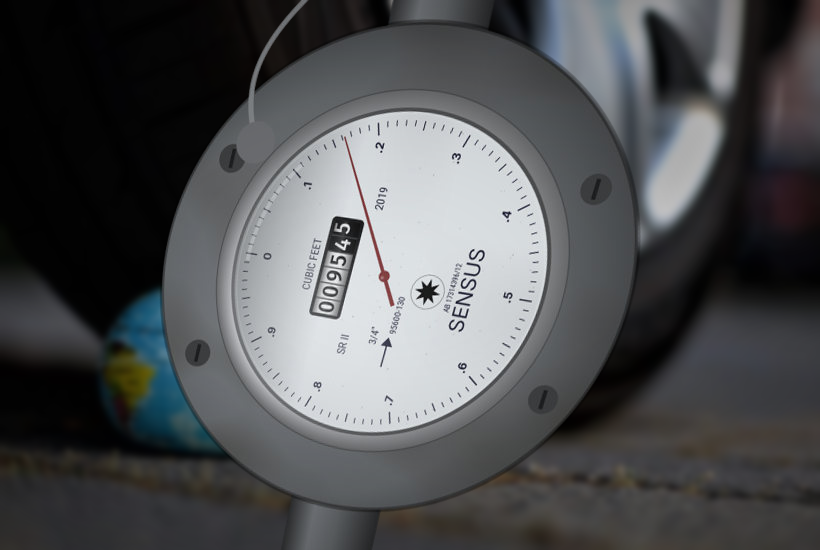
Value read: 9545.16ft³
